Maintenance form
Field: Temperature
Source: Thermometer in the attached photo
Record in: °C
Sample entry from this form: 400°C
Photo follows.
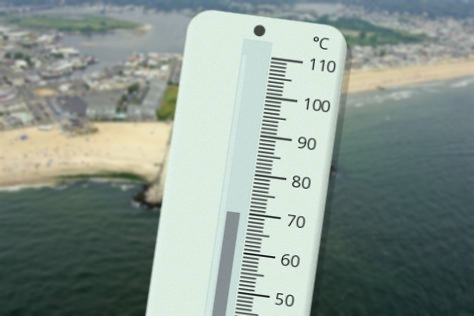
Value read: 70°C
